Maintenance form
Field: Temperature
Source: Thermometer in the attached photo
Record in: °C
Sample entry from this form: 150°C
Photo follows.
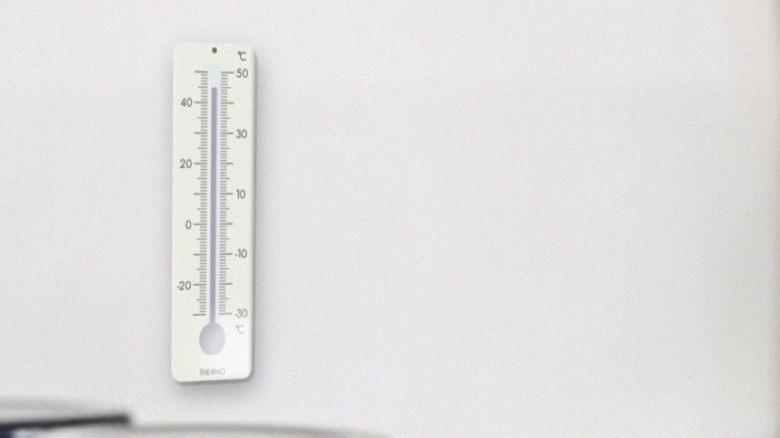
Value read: 45°C
